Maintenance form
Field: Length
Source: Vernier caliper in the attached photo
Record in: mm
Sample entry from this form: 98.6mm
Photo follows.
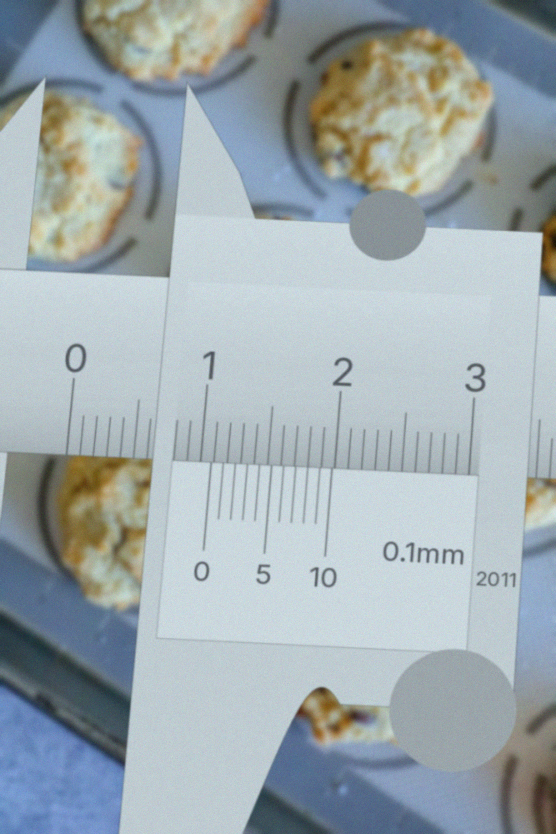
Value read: 10.8mm
